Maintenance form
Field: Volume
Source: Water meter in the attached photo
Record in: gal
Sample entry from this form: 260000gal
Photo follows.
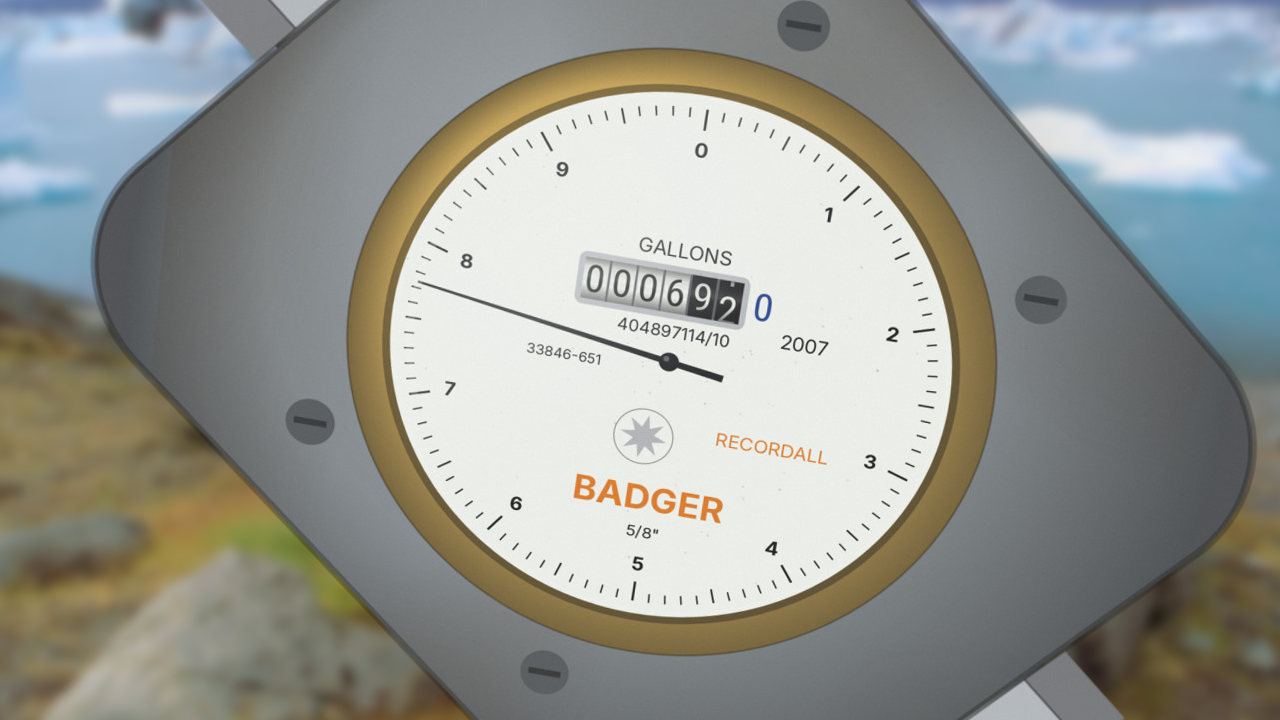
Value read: 6917.7gal
